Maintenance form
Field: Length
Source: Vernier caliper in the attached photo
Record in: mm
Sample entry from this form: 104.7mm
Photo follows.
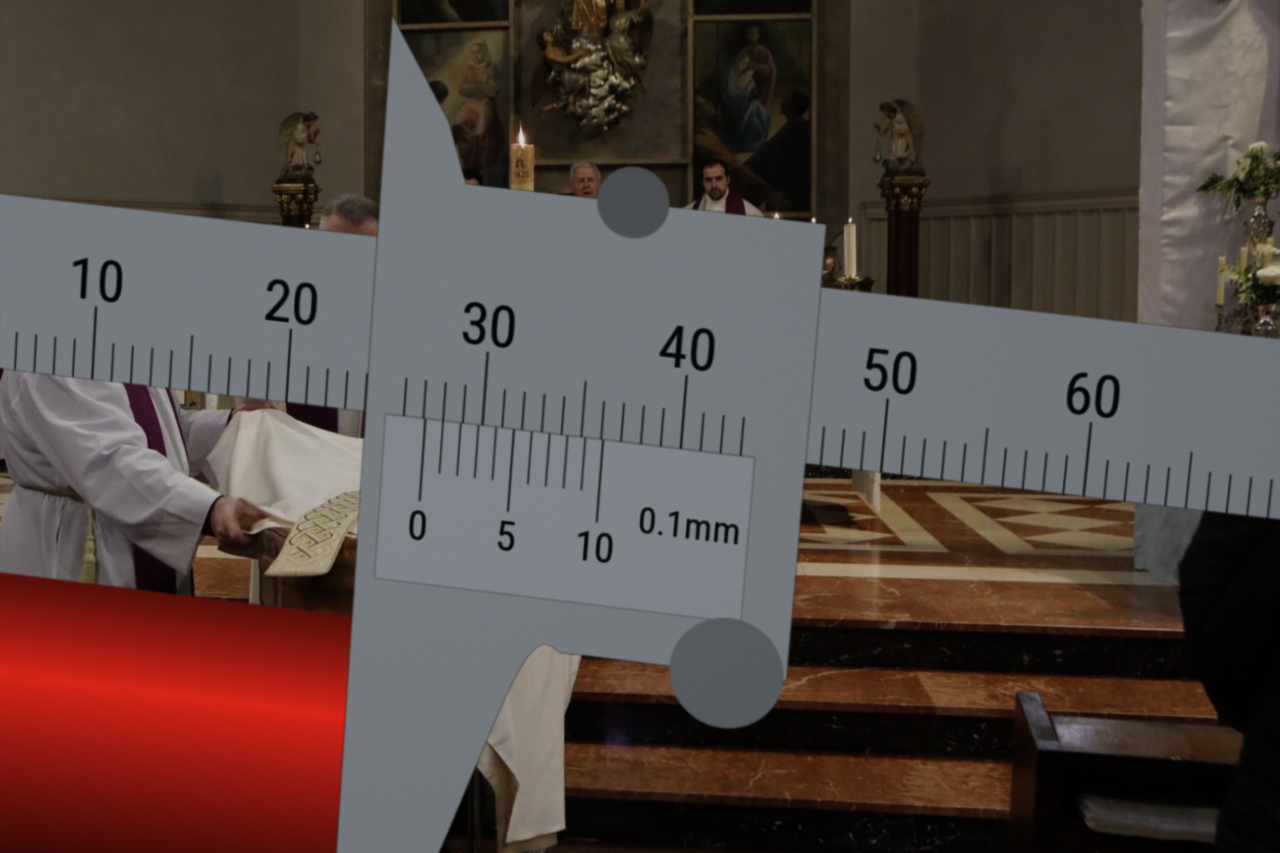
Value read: 27.1mm
